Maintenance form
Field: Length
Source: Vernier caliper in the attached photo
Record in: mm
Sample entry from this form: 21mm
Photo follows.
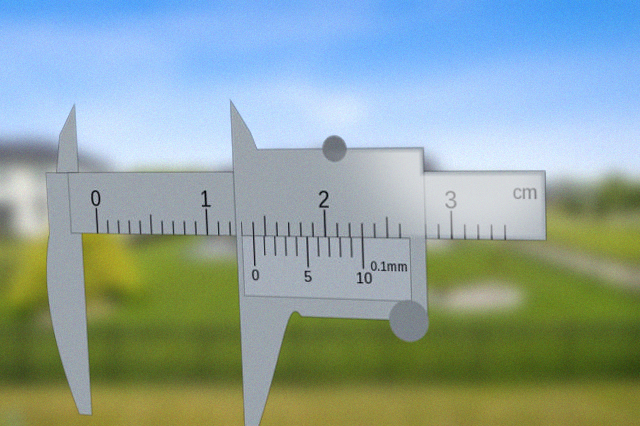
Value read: 14.0mm
